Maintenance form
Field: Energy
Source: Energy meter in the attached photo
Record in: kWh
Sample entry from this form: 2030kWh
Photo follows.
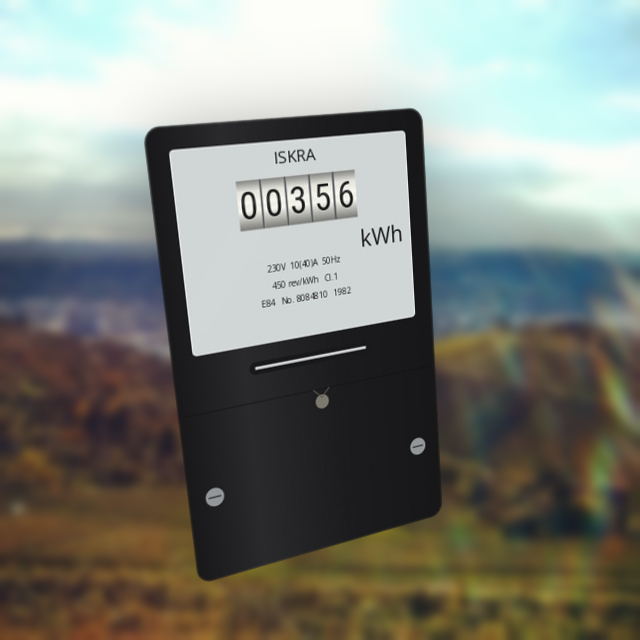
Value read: 356kWh
